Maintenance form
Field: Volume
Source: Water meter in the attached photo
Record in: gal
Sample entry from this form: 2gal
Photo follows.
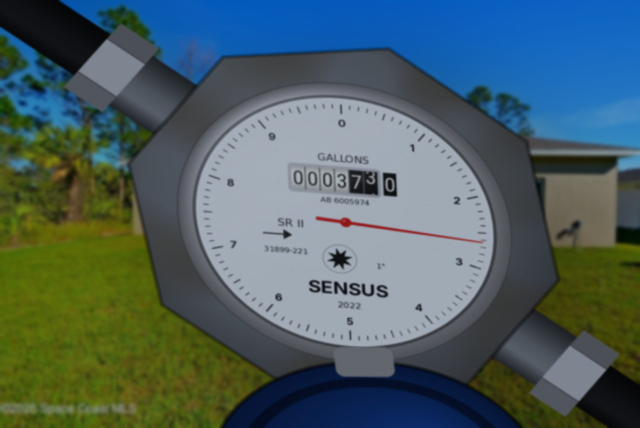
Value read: 3732.6gal
